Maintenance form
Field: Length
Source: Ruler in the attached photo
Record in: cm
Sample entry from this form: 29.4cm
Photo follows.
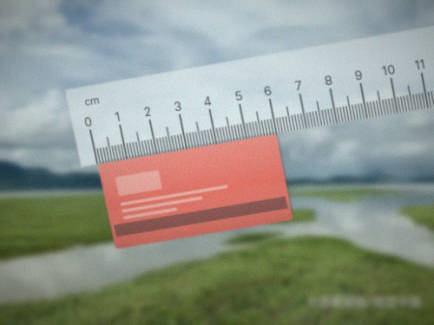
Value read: 6cm
